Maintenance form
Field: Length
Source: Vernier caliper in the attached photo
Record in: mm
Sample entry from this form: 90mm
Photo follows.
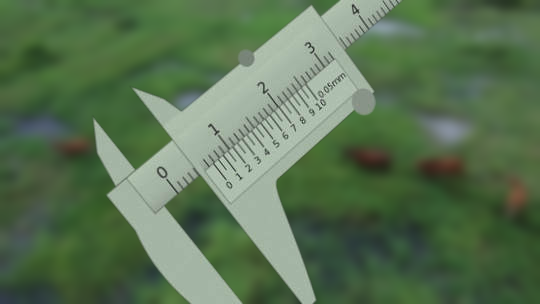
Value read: 6.8mm
